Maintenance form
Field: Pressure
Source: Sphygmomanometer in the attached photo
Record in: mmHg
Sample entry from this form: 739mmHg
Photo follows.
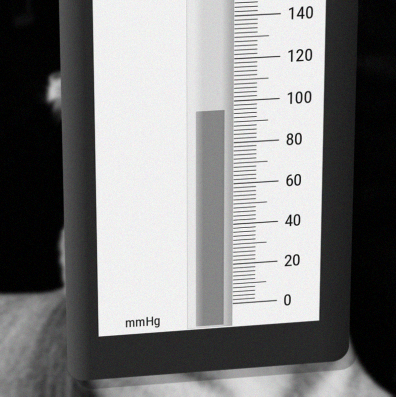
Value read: 96mmHg
